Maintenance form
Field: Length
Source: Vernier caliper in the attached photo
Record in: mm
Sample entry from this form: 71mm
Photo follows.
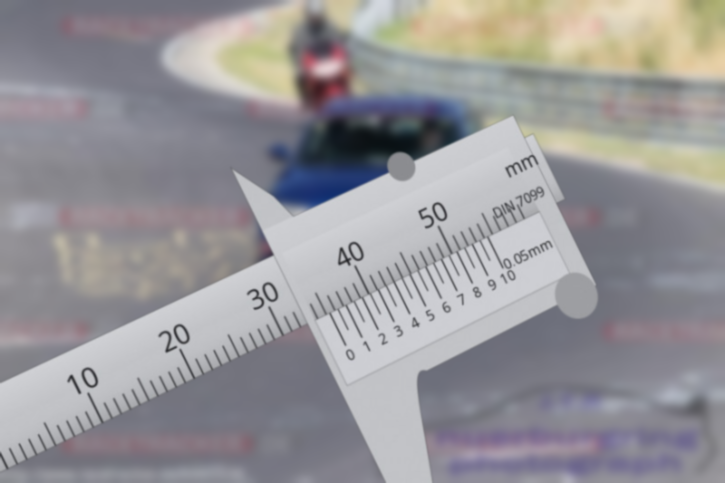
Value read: 35.4mm
